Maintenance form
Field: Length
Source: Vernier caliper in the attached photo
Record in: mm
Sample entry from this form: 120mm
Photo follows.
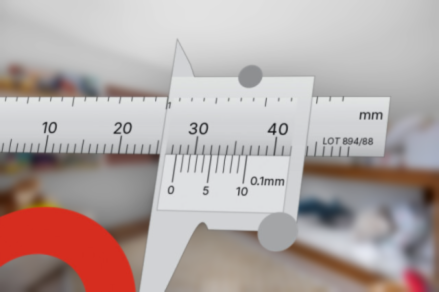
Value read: 27.6mm
